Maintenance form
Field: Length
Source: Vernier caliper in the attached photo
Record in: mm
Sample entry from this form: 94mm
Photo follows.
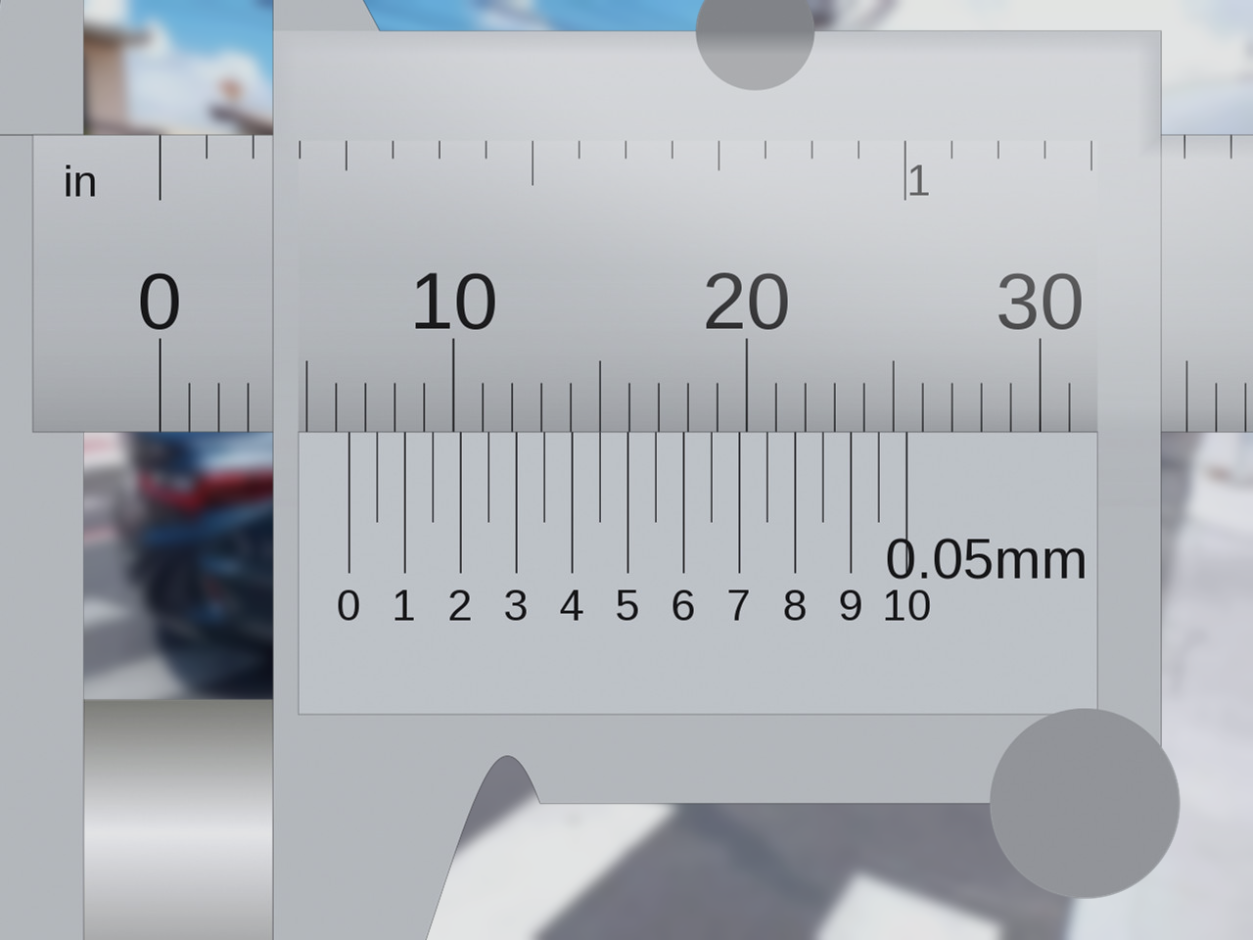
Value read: 6.45mm
